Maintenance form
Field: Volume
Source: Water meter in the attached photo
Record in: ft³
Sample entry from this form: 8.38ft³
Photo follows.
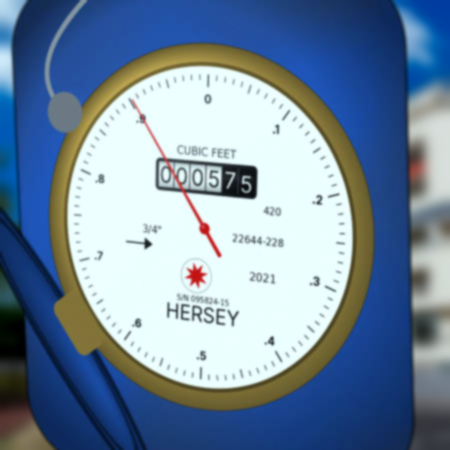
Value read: 574.90ft³
